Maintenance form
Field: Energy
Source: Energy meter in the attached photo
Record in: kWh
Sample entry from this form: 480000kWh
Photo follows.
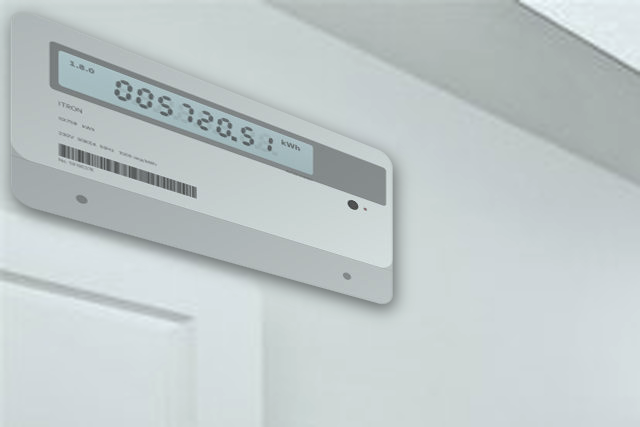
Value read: 5720.51kWh
